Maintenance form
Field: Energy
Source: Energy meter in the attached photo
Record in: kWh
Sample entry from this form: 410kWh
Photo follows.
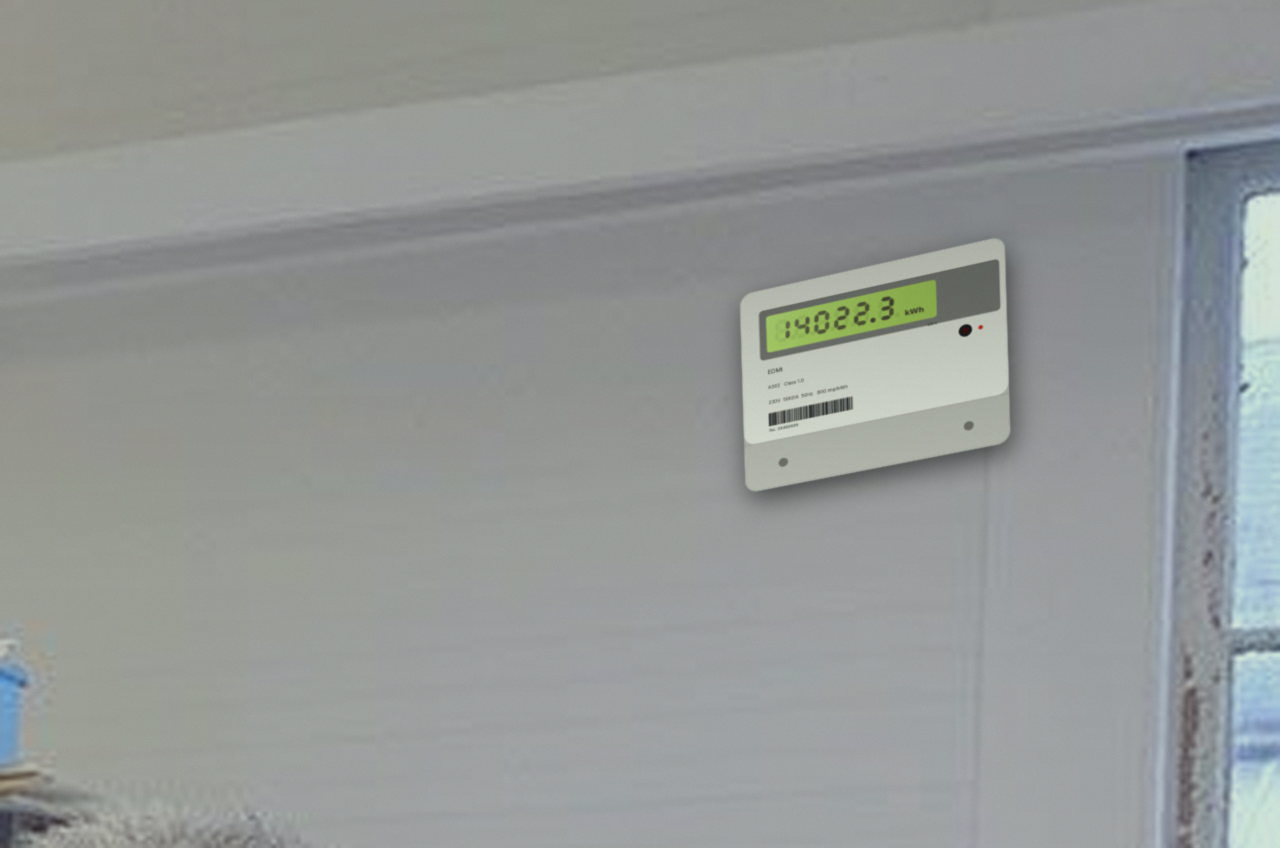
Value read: 14022.3kWh
